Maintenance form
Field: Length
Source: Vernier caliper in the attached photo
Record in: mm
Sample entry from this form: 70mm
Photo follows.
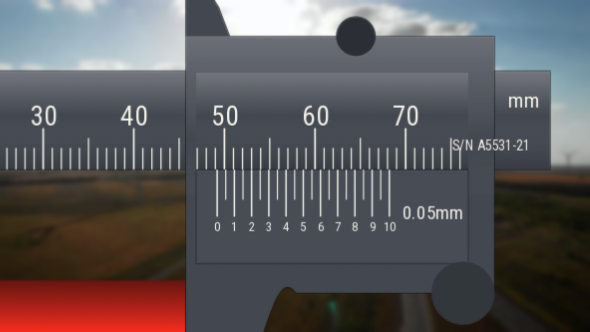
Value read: 49.2mm
